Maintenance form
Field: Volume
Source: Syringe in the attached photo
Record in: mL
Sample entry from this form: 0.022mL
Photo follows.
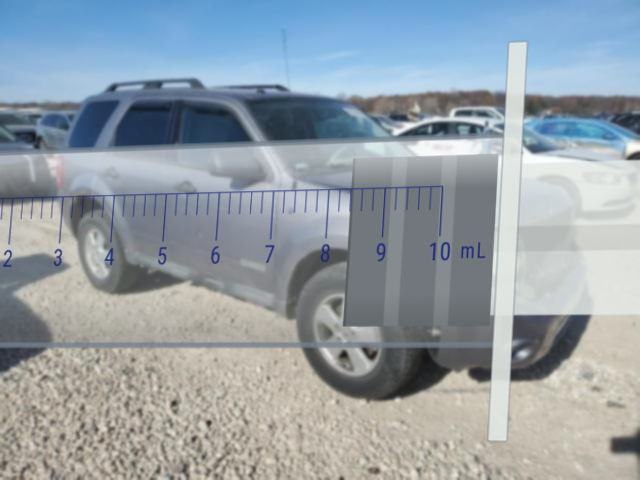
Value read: 8.4mL
